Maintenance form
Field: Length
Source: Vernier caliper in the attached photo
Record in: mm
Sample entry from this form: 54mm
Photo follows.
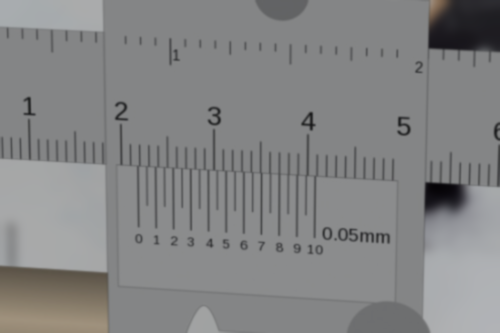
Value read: 21.8mm
